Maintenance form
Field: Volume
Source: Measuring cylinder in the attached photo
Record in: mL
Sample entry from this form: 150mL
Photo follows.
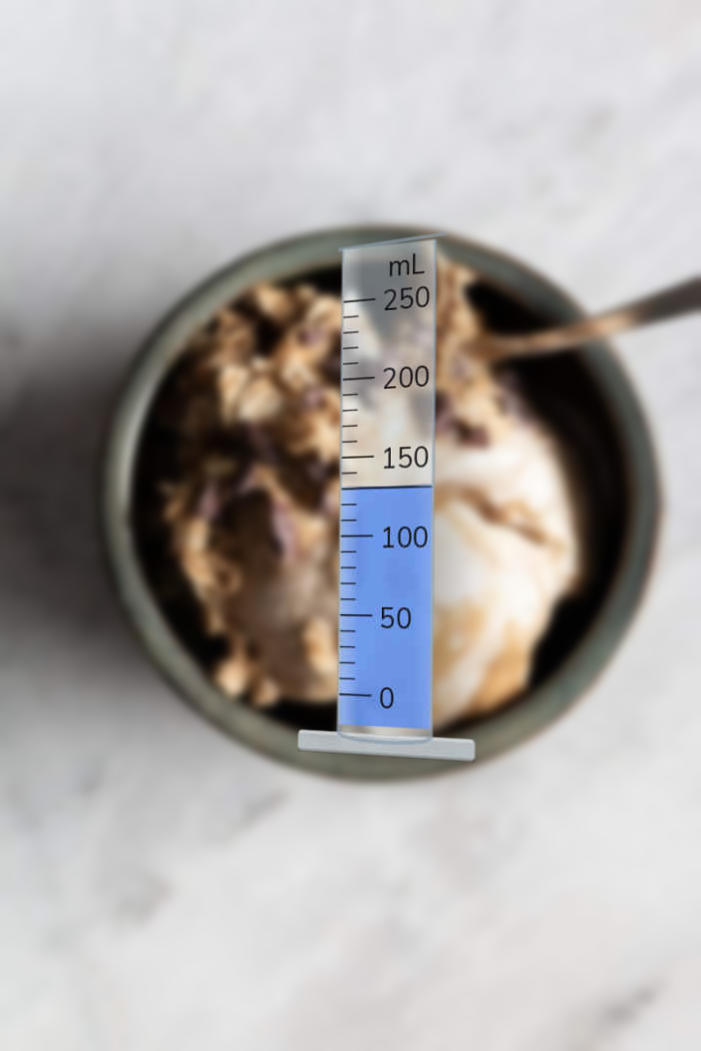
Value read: 130mL
